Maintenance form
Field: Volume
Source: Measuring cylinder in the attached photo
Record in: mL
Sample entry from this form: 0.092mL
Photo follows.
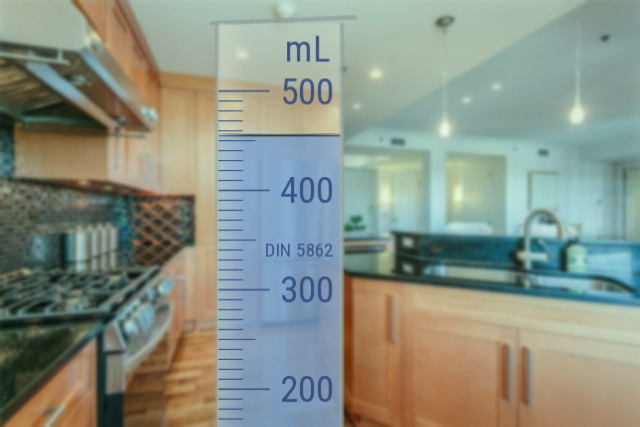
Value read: 455mL
